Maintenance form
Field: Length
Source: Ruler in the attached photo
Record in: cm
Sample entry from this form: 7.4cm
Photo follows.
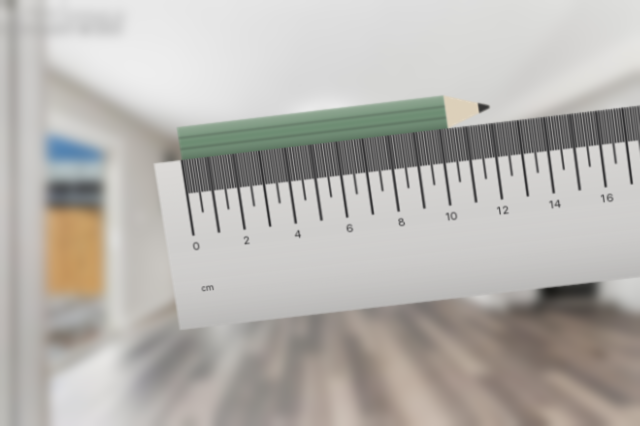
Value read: 12cm
